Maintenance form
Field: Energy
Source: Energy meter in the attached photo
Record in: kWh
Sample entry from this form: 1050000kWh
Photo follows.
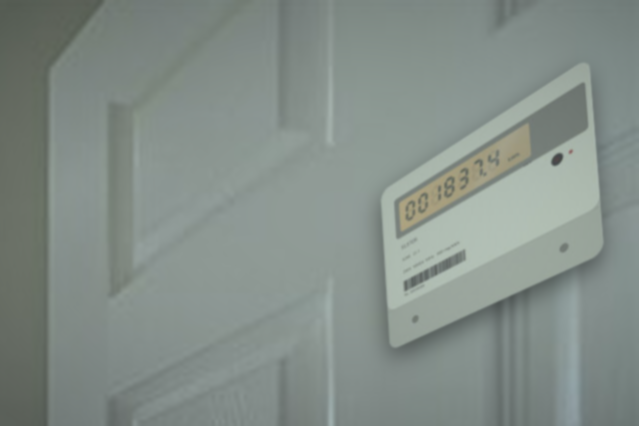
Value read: 1837.4kWh
